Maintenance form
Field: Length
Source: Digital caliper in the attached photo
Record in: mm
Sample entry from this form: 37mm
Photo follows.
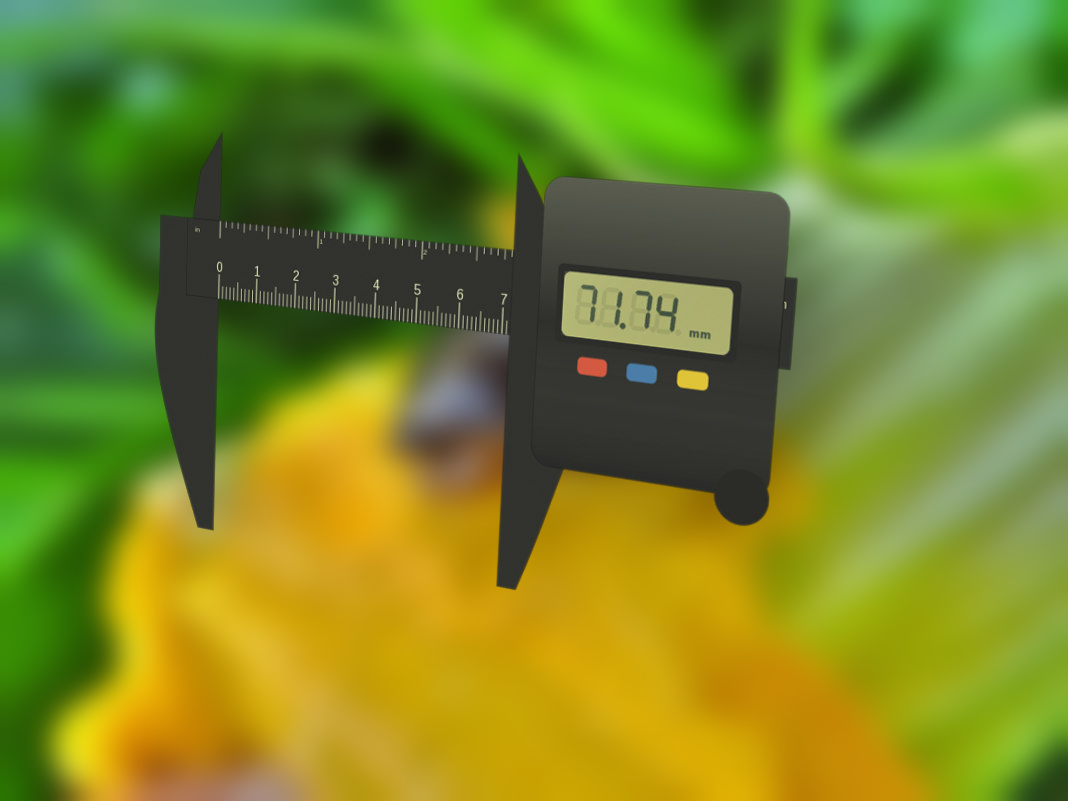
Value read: 71.74mm
